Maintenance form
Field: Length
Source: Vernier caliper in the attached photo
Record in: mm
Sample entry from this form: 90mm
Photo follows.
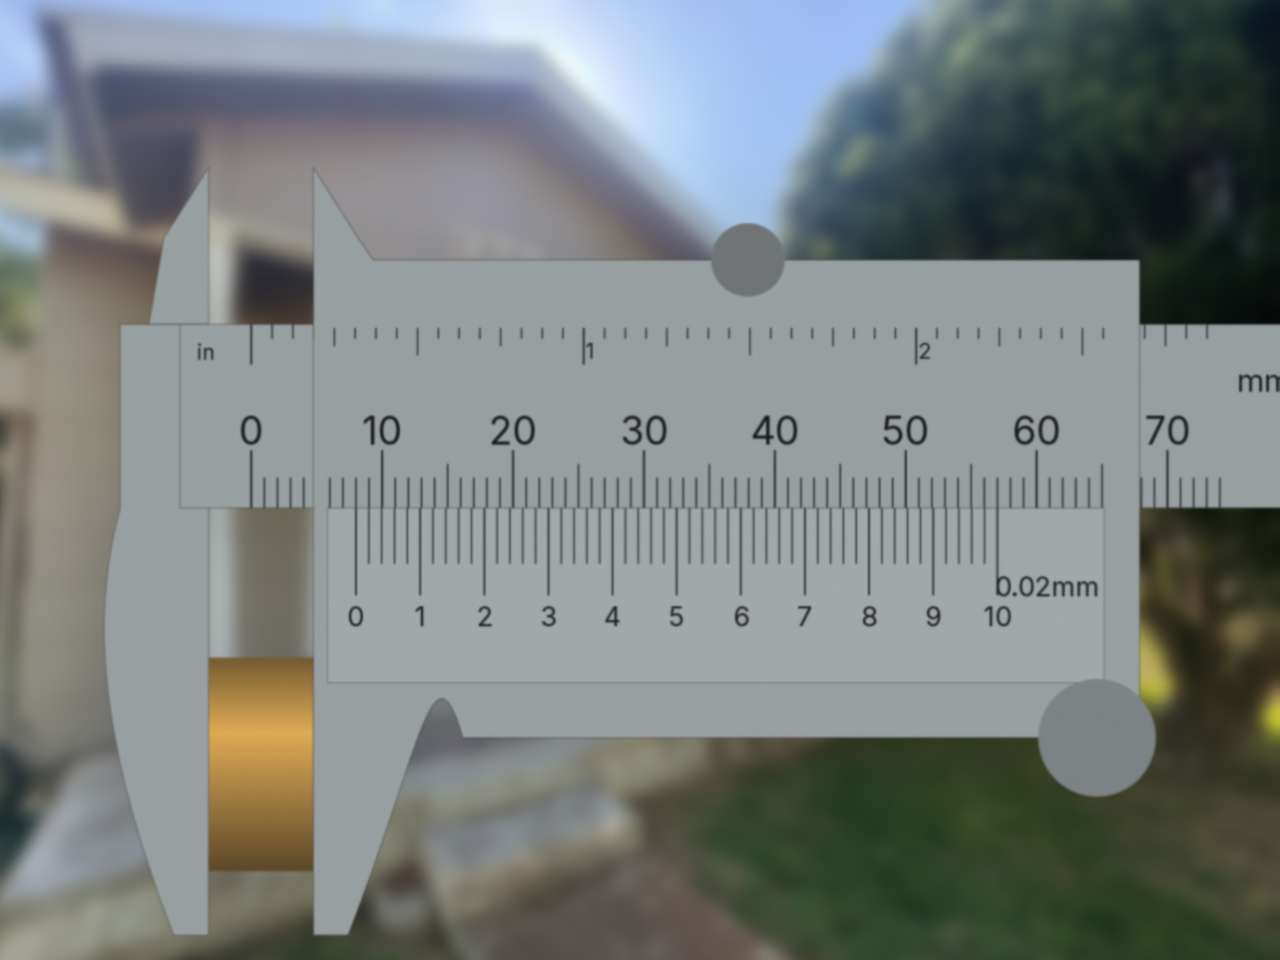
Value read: 8.0mm
